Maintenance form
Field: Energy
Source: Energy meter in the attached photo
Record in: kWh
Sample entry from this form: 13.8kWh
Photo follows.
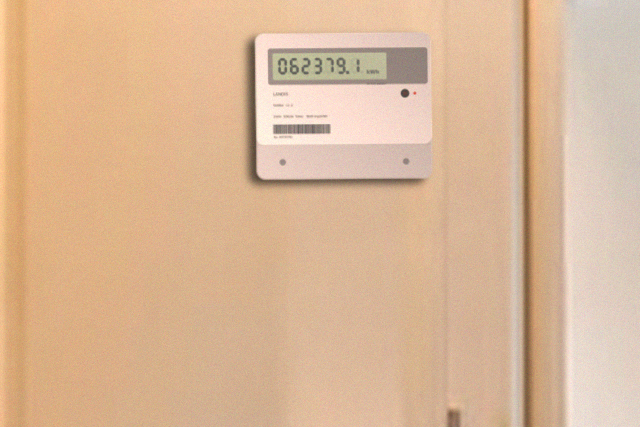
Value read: 62379.1kWh
